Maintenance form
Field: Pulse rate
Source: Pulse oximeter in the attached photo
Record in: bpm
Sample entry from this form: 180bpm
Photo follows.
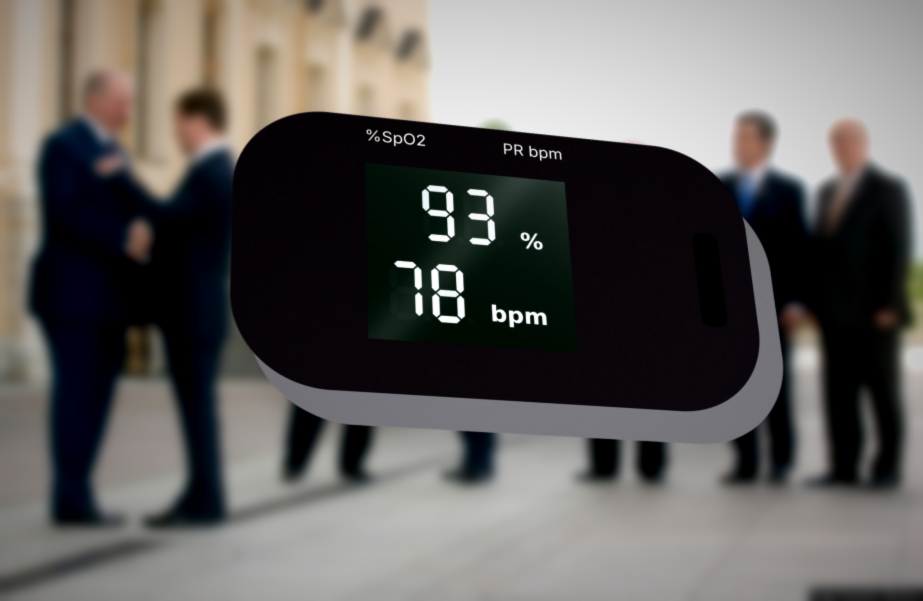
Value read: 78bpm
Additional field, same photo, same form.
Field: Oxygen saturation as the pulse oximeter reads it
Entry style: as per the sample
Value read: 93%
